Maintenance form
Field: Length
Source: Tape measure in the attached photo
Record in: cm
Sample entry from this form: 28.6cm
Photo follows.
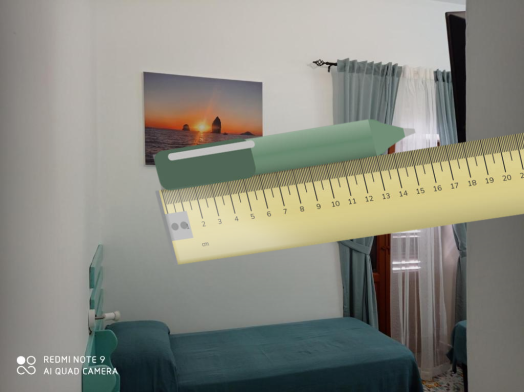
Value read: 15.5cm
